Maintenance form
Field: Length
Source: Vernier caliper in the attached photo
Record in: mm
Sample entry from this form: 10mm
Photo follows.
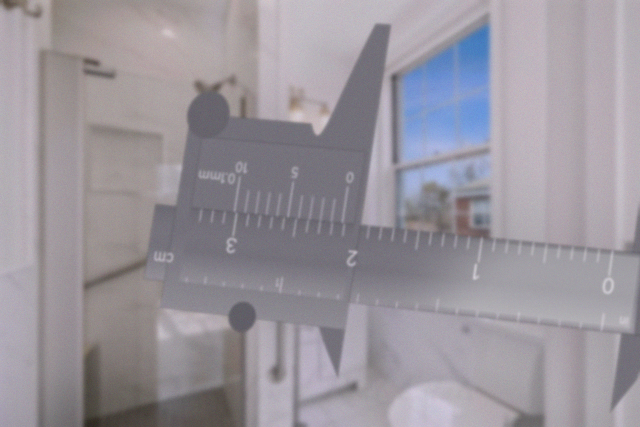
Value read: 21.2mm
